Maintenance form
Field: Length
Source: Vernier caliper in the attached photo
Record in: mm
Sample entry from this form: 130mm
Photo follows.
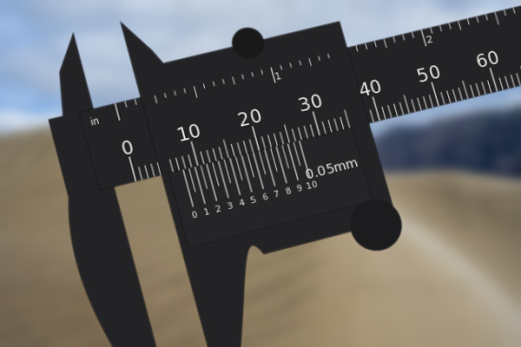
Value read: 7.6mm
